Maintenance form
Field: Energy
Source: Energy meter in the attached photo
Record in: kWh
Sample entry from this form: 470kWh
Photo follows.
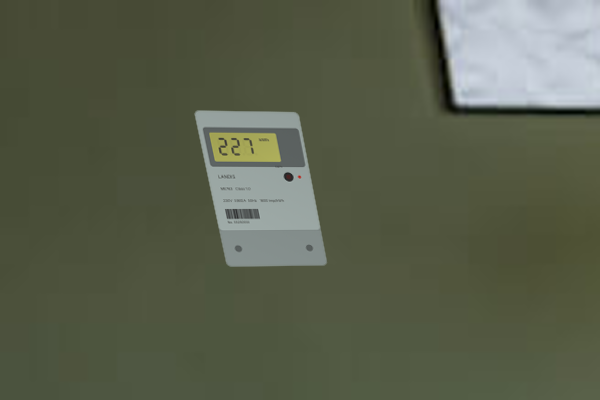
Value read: 227kWh
